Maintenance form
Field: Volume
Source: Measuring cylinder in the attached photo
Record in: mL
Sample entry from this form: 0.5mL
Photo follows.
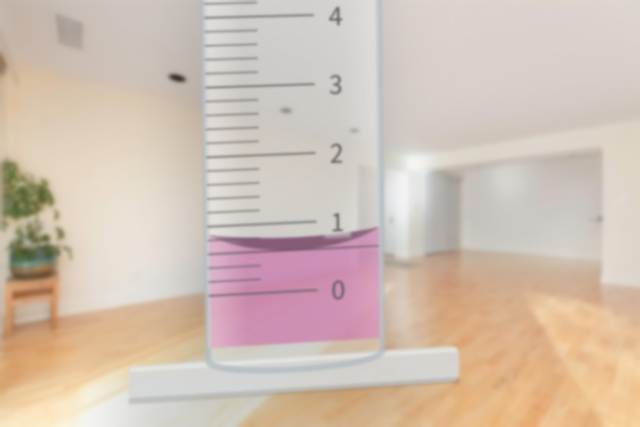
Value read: 0.6mL
